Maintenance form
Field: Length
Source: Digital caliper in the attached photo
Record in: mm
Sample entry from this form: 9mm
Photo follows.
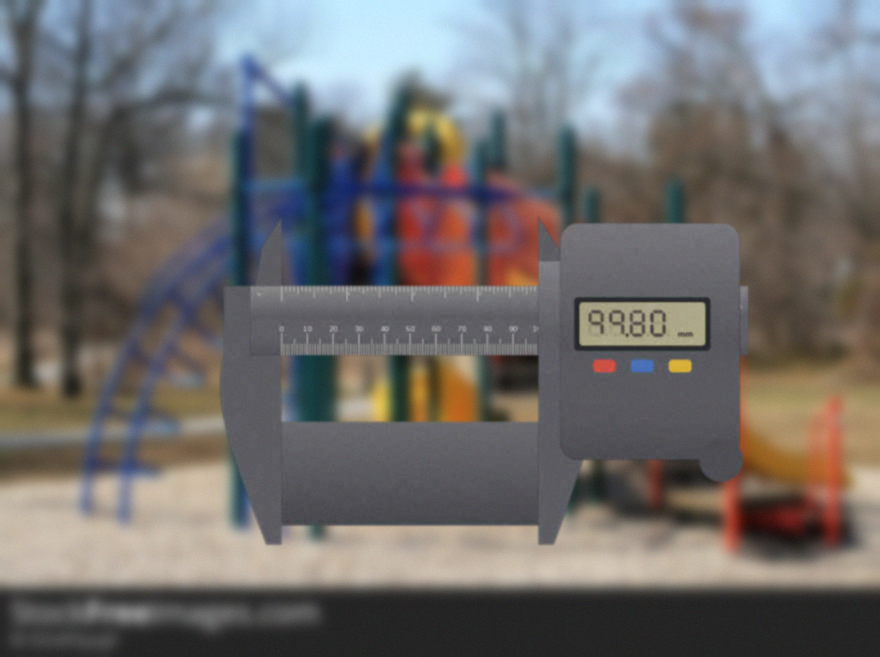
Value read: 99.80mm
